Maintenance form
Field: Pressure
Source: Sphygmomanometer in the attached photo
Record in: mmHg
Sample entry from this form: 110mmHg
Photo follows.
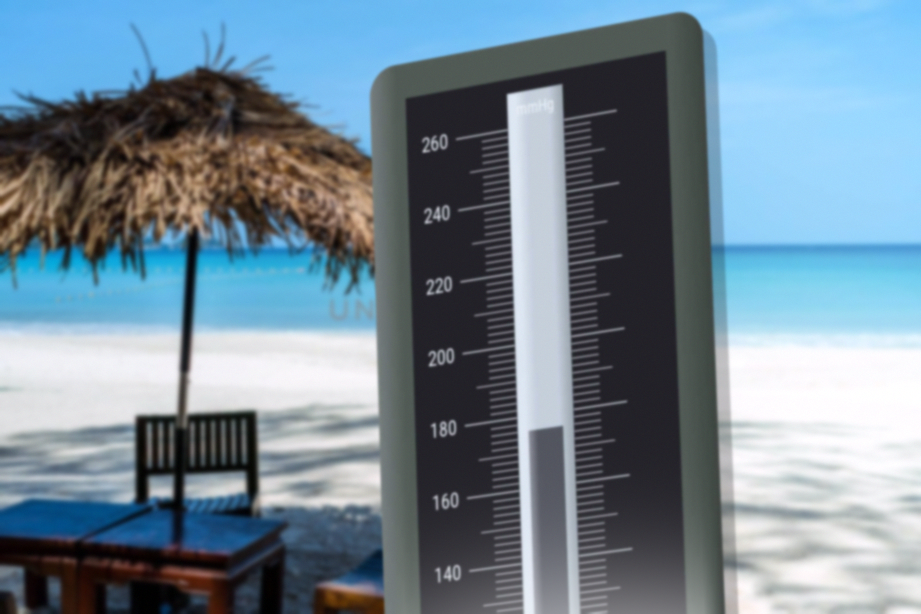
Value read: 176mmHg
